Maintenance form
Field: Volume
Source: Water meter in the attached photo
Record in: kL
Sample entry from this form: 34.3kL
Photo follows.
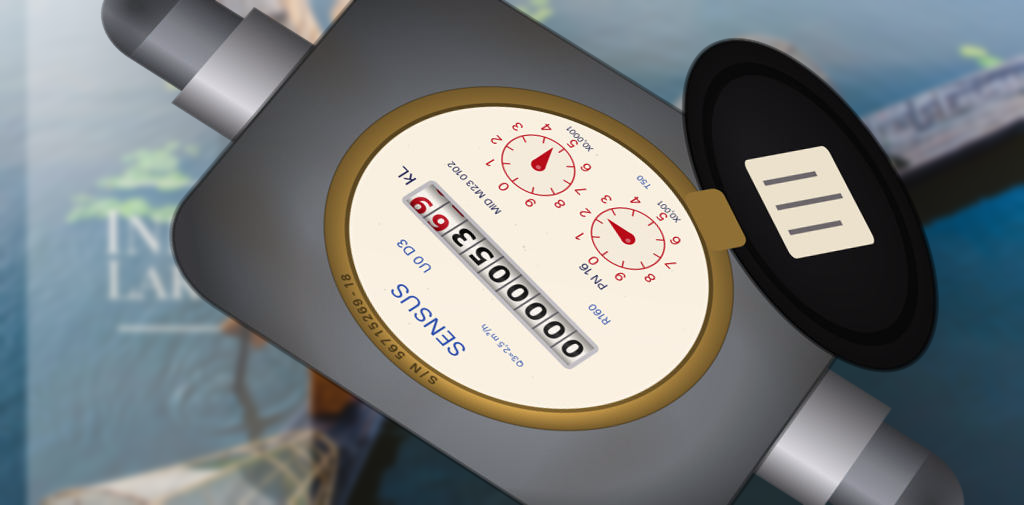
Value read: 53.6924kL
